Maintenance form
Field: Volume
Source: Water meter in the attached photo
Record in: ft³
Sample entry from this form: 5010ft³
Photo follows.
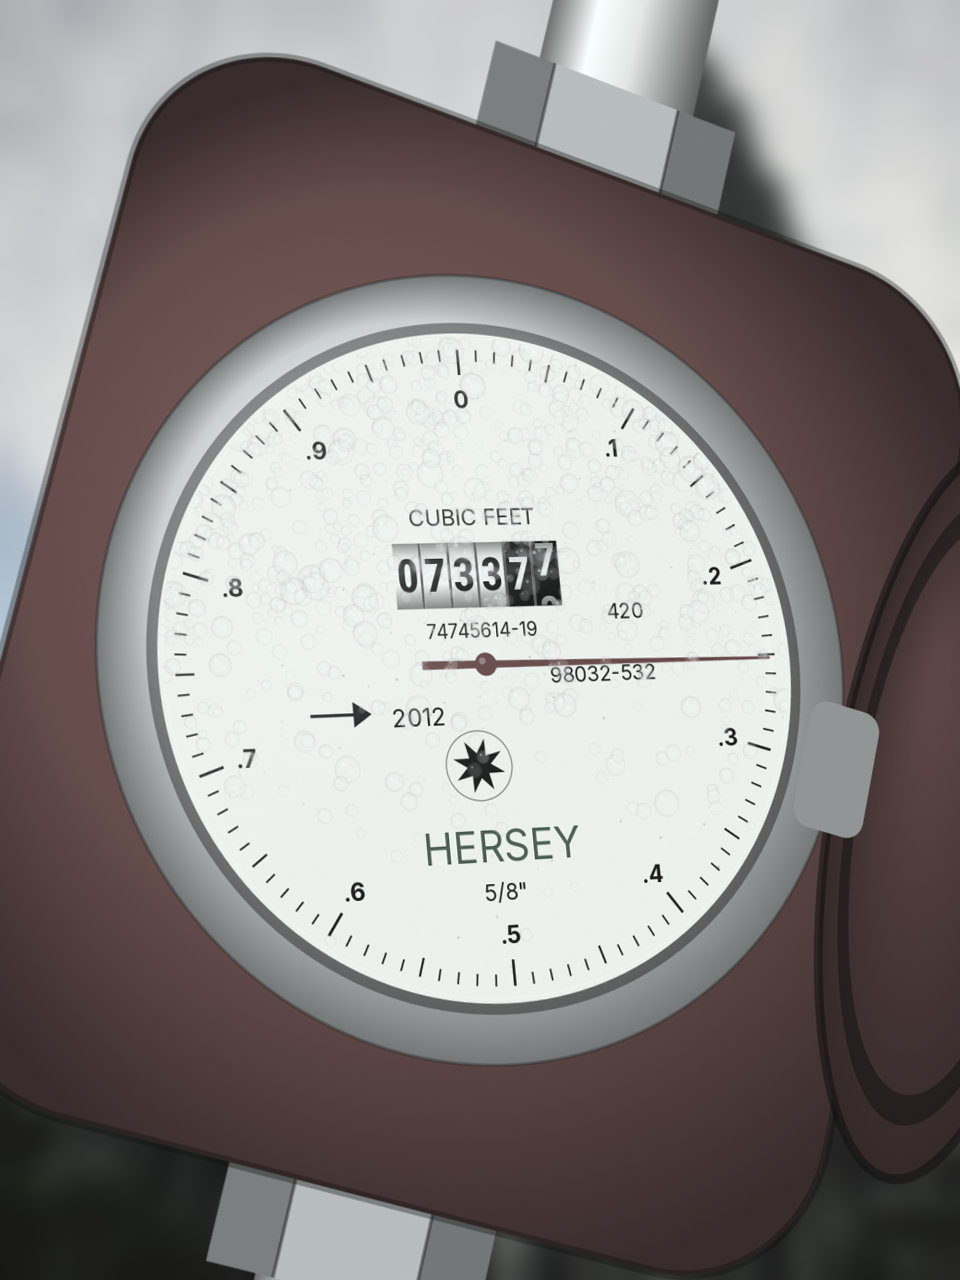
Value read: 73377.25ft³
